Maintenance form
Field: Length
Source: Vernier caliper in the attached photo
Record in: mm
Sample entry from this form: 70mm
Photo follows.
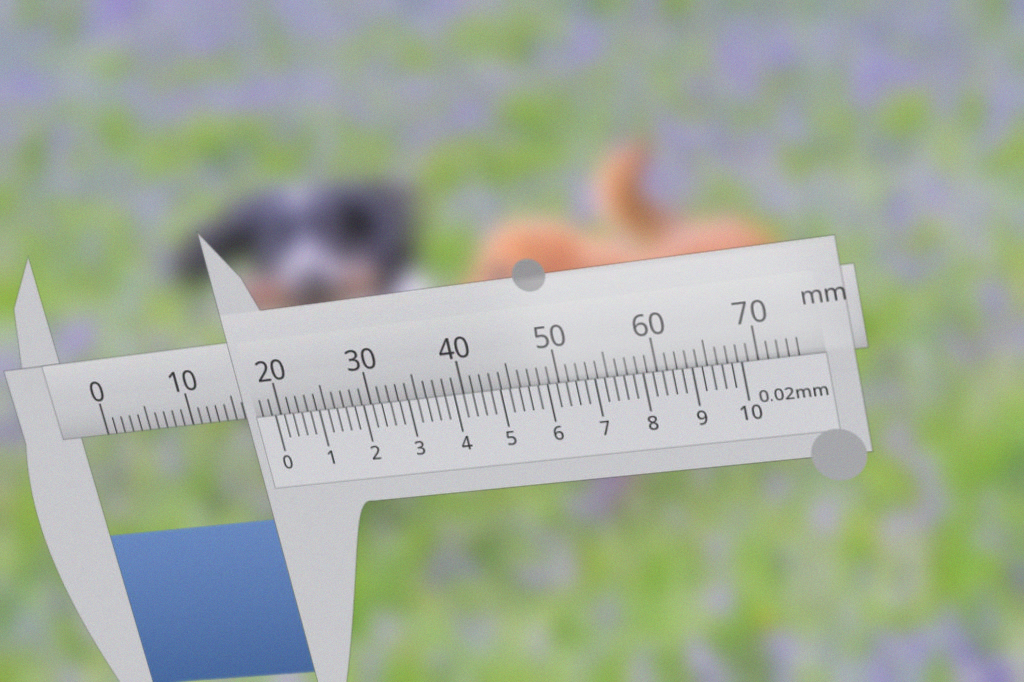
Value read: 19.4mm
